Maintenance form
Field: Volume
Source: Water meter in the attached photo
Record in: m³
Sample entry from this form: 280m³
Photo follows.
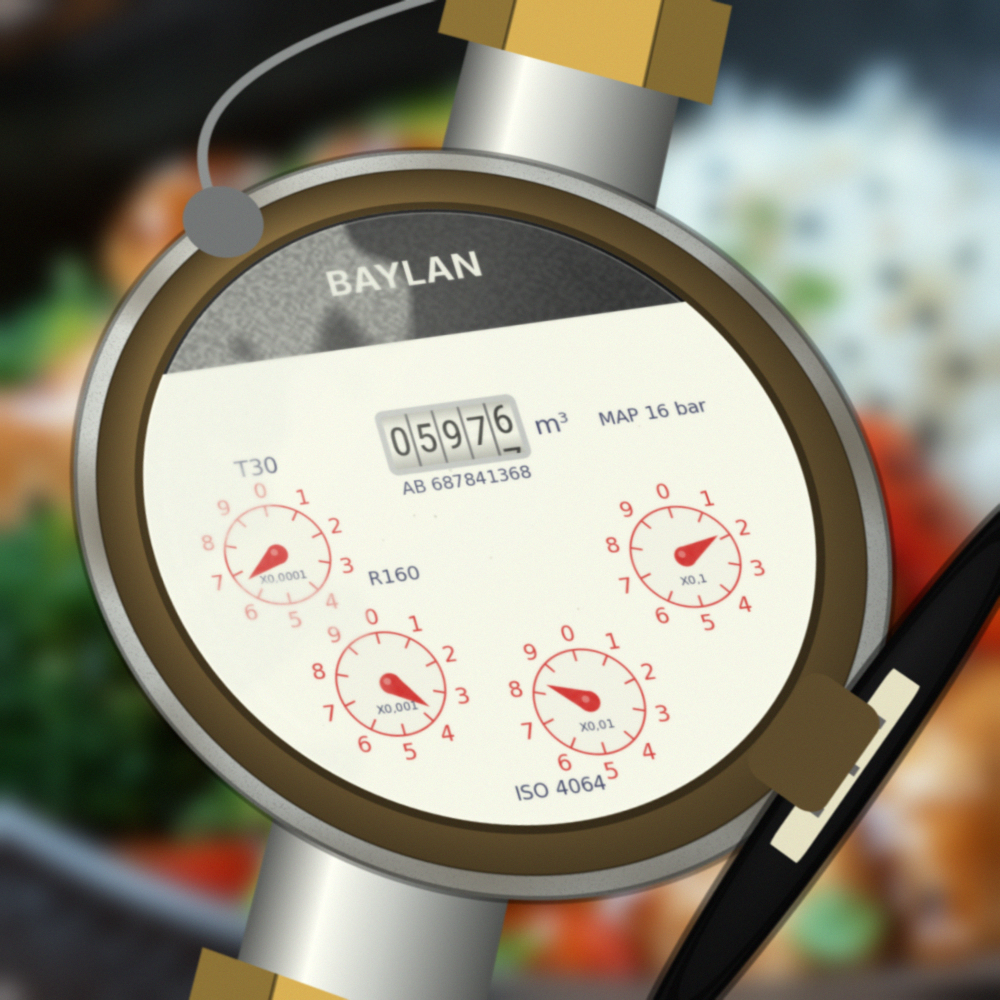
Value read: 5976.1836m³
